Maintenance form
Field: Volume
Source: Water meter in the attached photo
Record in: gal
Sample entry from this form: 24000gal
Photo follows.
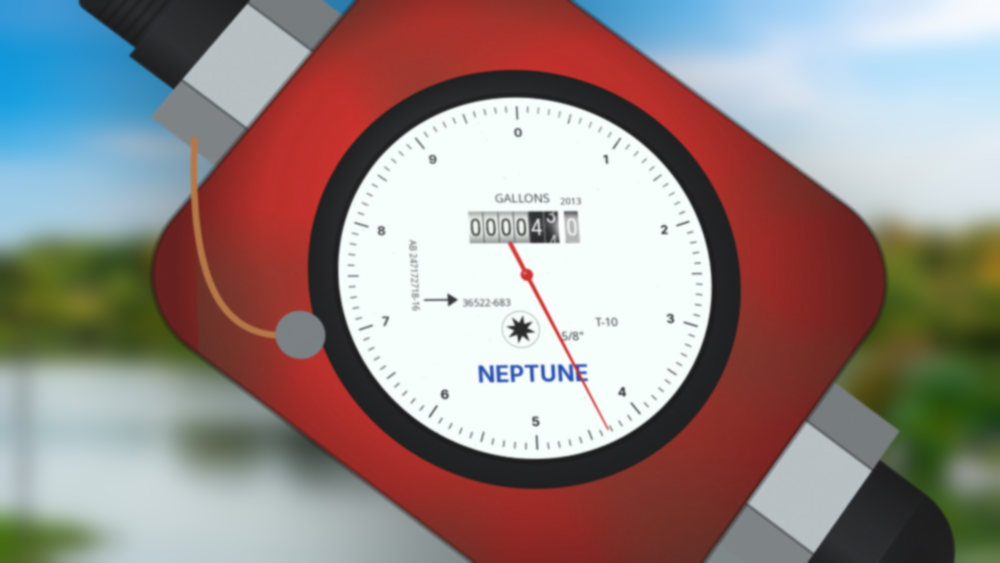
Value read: 434.3gal
